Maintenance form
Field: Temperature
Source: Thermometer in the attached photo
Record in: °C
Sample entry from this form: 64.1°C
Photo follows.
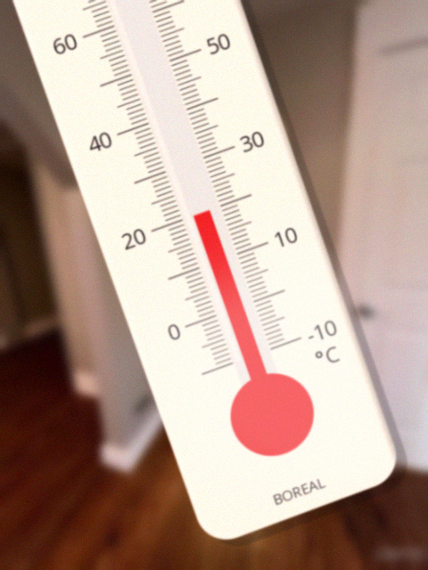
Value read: 20°C
